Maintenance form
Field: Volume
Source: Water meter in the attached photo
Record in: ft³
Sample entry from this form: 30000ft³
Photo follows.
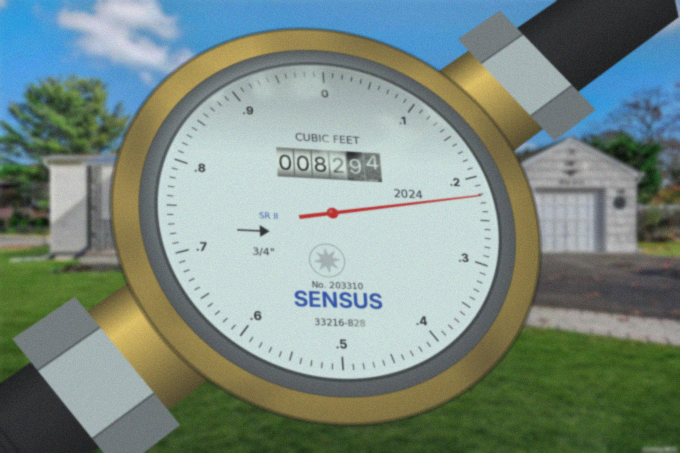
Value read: 8294.22ft³
